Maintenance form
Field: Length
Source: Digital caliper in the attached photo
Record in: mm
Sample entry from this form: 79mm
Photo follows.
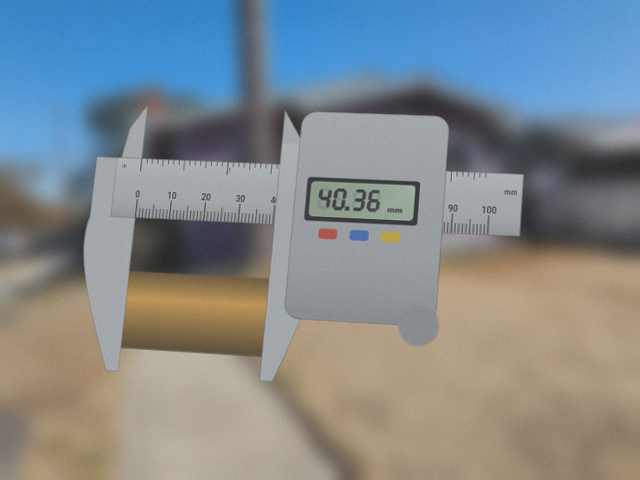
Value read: 40.36mm
